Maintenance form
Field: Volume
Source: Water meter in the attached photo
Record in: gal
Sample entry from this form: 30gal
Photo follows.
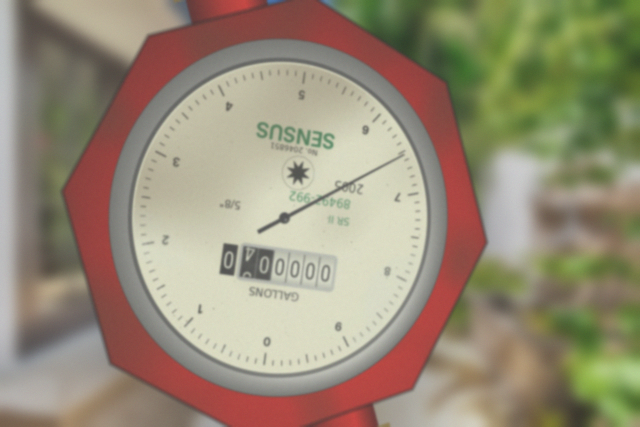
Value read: 36.5gal
